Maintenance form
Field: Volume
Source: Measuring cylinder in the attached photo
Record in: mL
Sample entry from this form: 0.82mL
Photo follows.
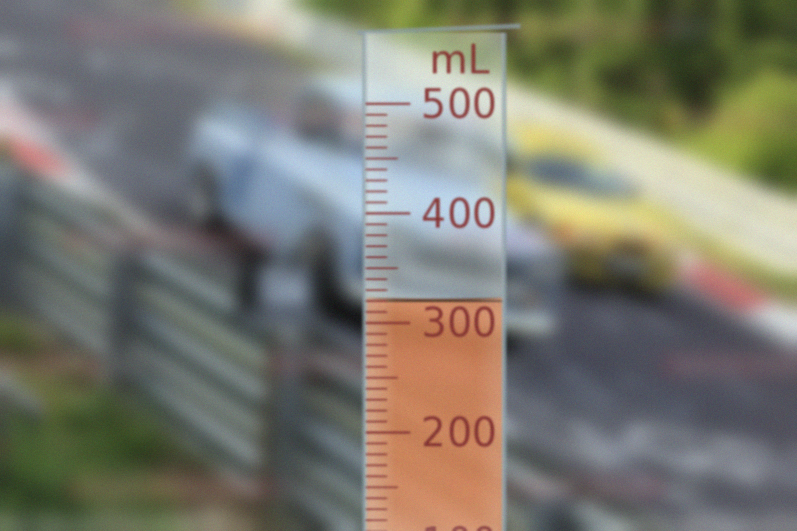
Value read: 320mL
